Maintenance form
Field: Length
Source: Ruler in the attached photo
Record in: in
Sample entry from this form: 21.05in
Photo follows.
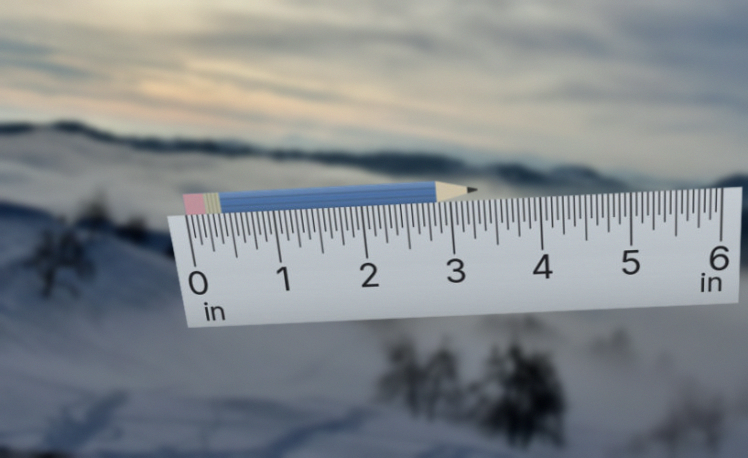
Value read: 3.3125in
